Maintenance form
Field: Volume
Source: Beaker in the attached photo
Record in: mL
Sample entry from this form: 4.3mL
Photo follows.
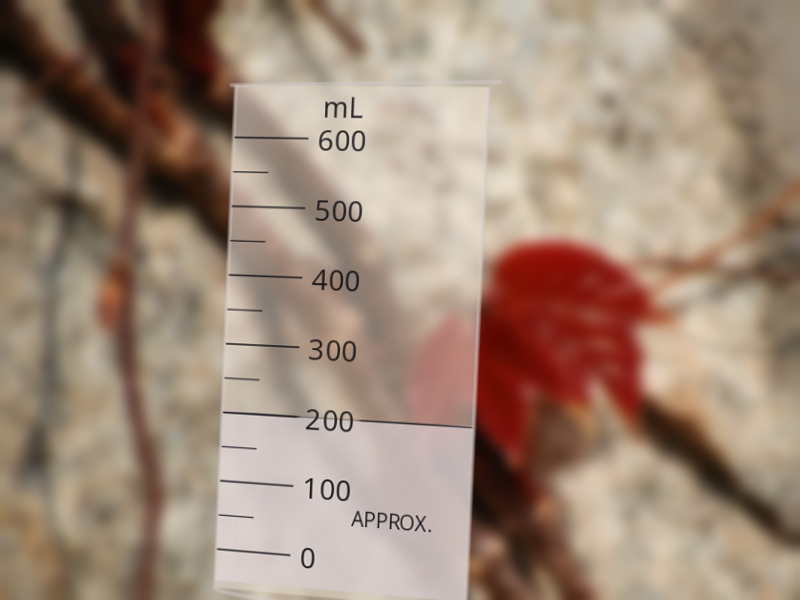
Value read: 200mL
